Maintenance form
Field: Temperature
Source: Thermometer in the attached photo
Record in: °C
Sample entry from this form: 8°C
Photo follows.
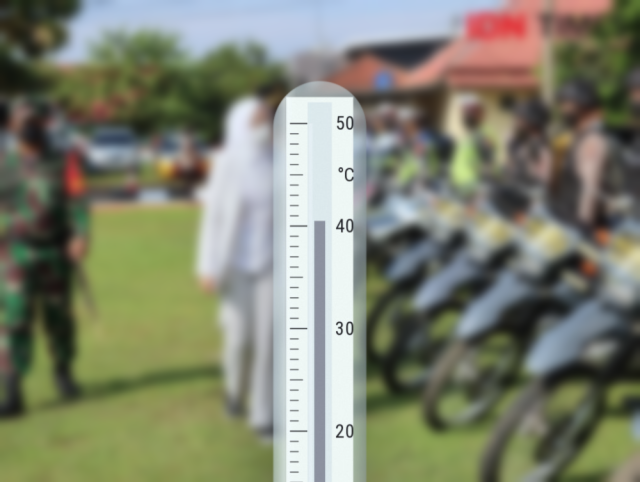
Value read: 40.5°C
